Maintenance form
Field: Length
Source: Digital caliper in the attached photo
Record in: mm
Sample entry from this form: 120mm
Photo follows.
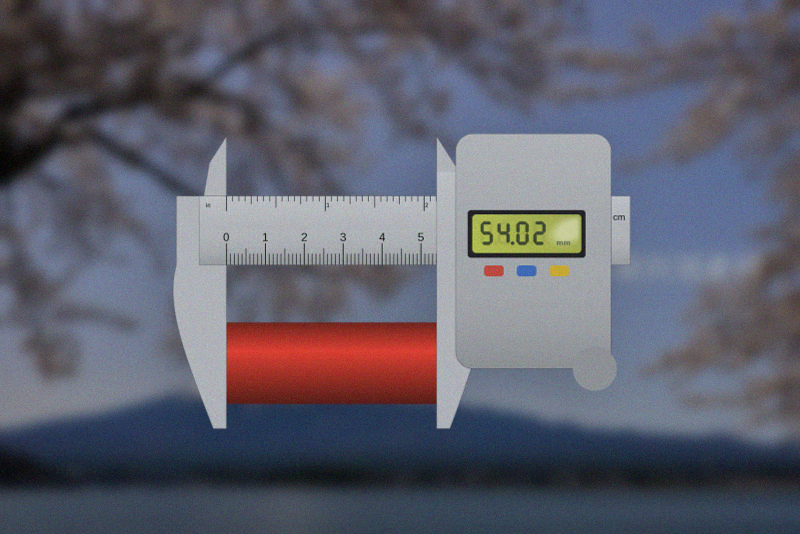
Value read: 54.02mm
